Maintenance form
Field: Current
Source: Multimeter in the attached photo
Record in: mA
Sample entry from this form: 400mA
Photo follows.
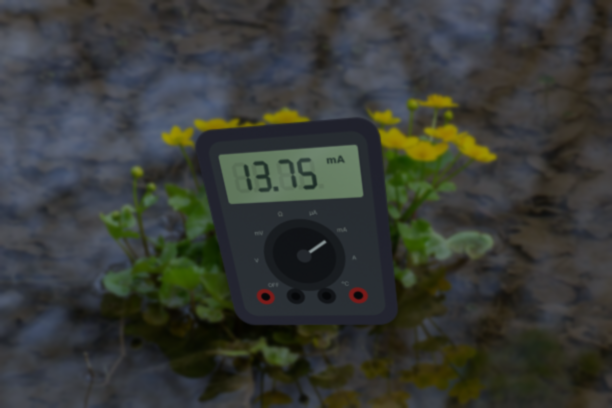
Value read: 13.75mA
